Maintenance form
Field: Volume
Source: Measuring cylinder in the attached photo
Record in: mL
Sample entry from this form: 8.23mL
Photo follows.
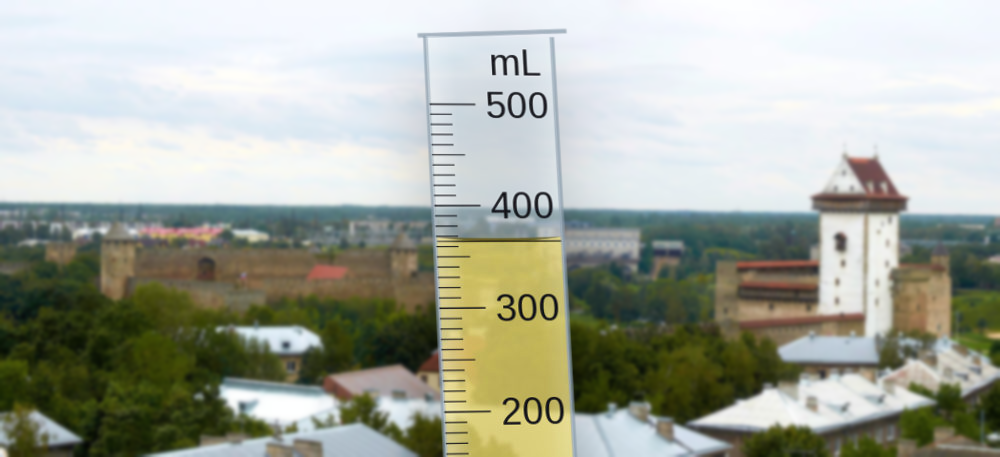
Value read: 365mL
